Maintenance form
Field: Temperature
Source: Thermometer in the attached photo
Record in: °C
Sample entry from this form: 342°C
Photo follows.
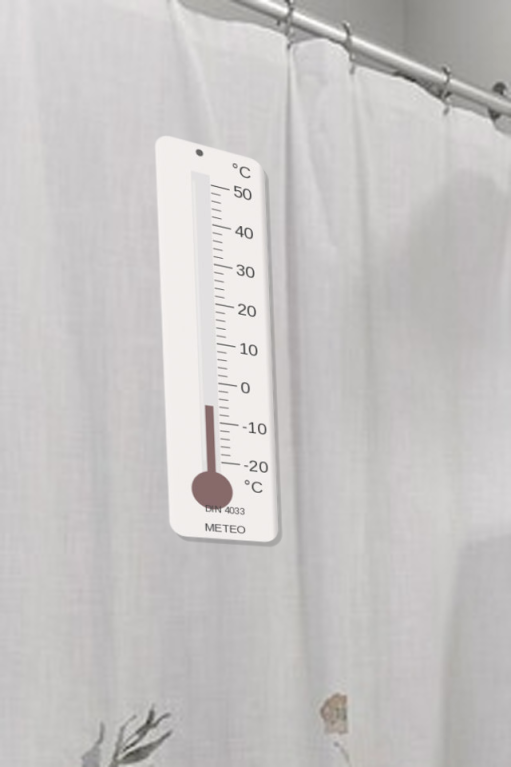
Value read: -6°C
